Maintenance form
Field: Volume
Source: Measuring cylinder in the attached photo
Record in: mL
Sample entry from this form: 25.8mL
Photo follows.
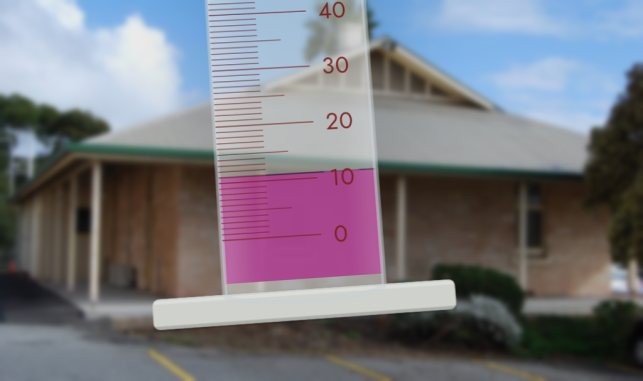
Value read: 11mL
